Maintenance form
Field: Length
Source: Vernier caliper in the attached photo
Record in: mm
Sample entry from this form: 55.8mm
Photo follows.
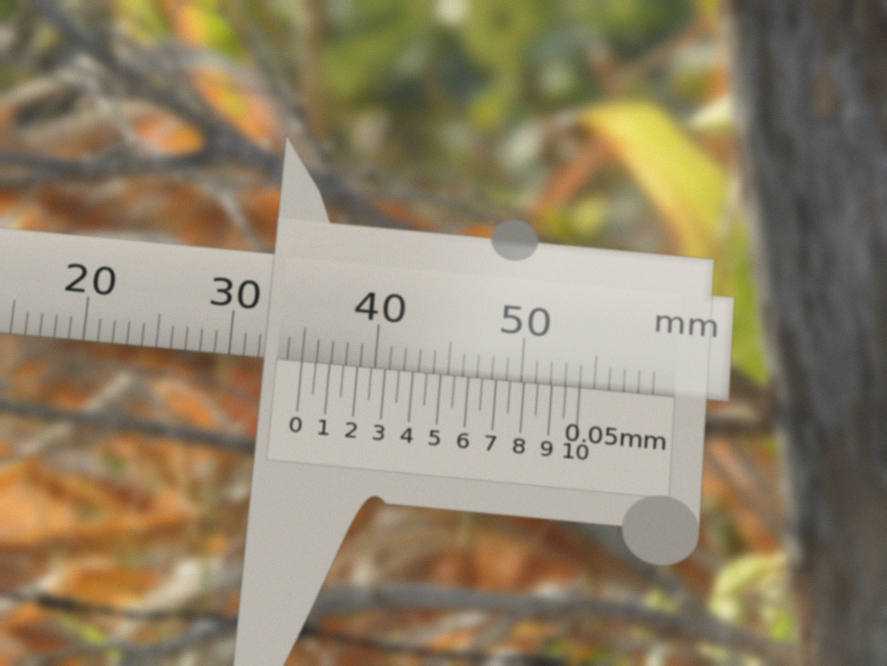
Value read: 35.0mm
